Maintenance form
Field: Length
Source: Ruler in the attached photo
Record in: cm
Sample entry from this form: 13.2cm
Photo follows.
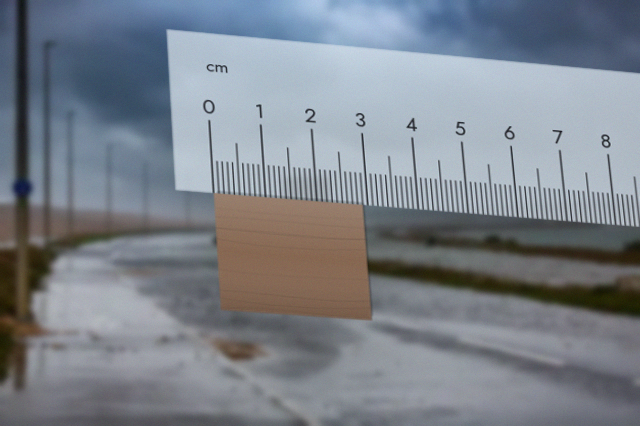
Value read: 2.9cm
